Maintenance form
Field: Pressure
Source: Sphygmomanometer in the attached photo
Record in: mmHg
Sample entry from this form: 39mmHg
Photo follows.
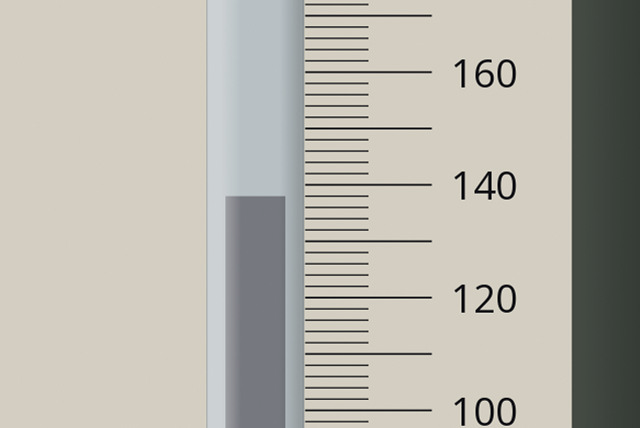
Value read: 138mmHg
